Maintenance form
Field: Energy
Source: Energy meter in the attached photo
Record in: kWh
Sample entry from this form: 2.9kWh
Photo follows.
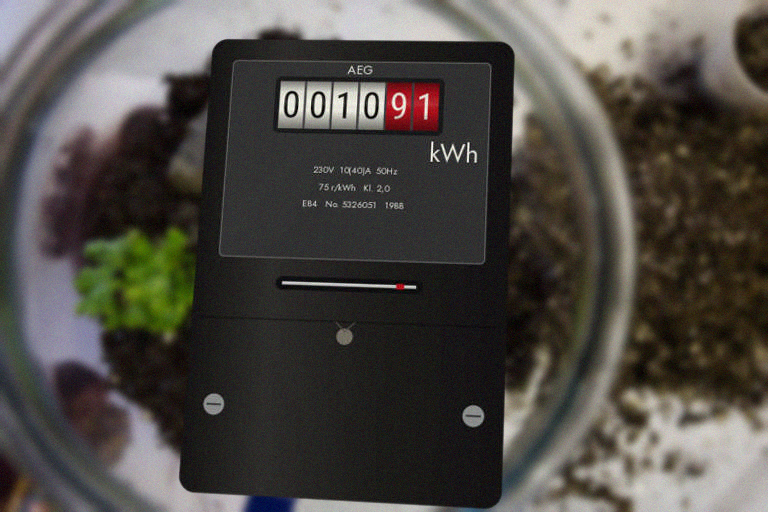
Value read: 10.91kWh
